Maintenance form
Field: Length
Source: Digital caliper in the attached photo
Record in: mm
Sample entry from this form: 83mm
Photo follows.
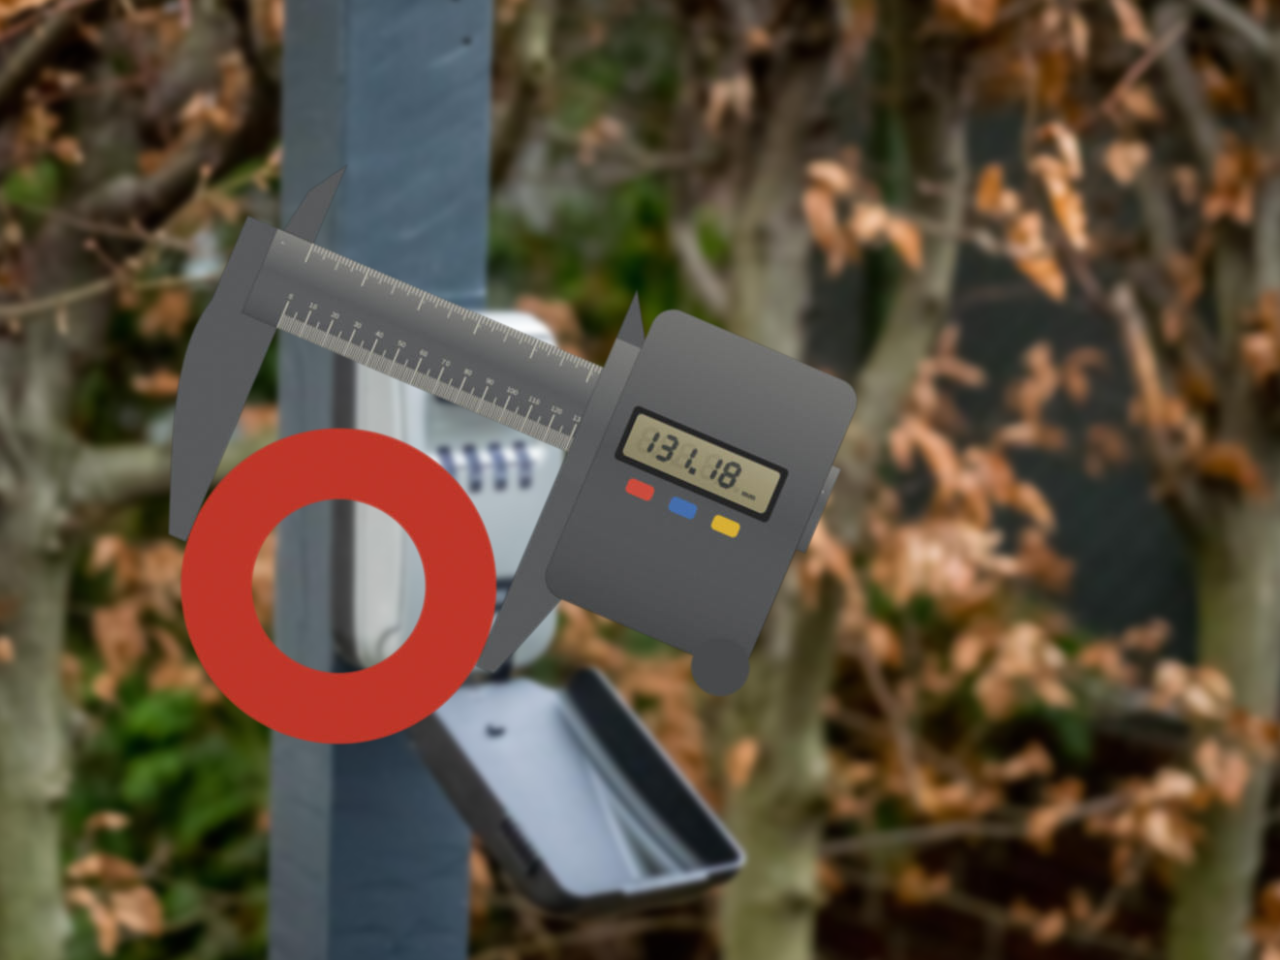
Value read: 131.18mm
